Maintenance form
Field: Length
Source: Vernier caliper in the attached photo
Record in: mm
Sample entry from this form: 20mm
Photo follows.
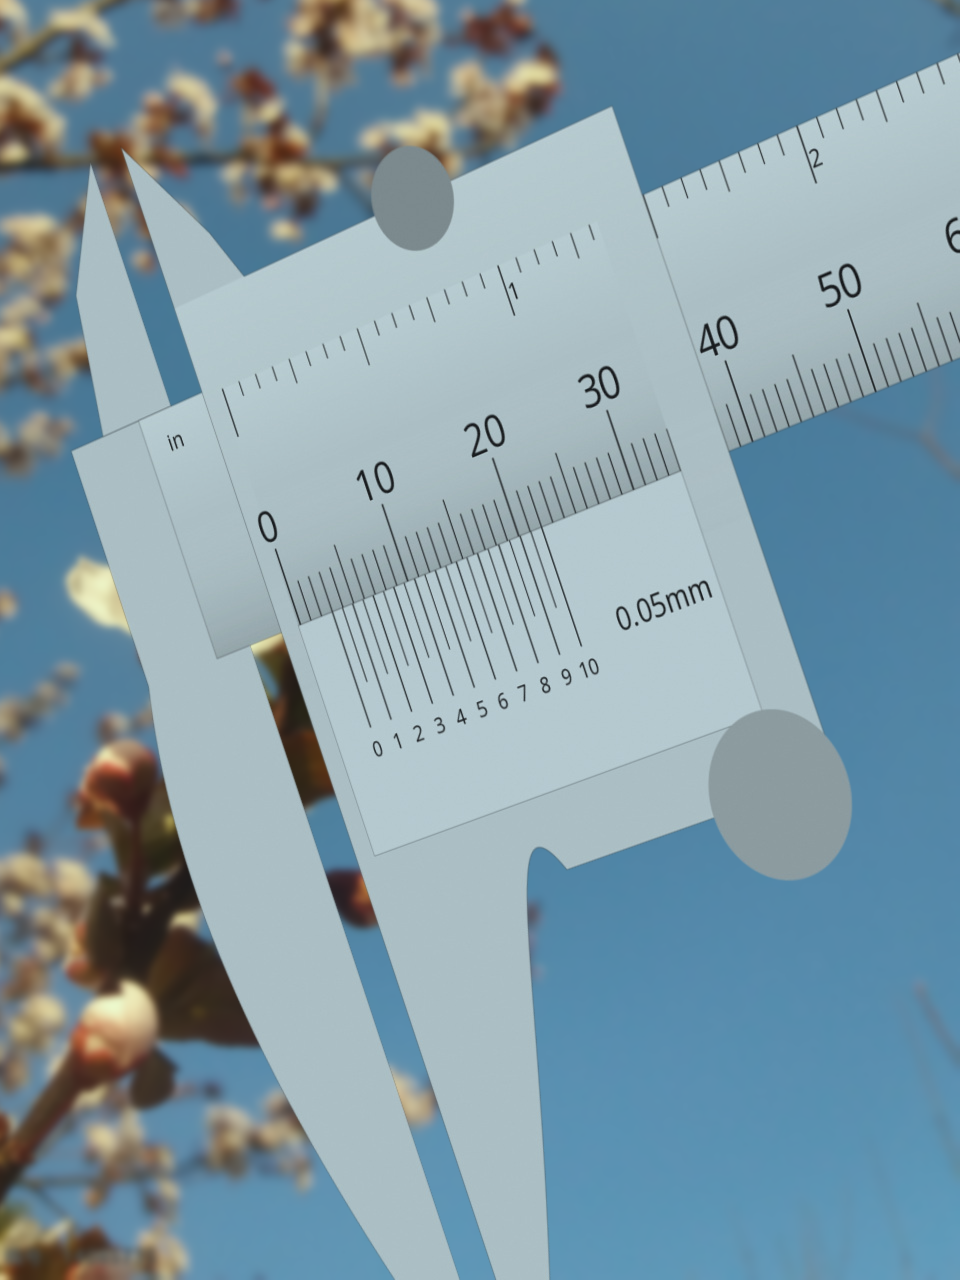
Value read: 3.0mm
